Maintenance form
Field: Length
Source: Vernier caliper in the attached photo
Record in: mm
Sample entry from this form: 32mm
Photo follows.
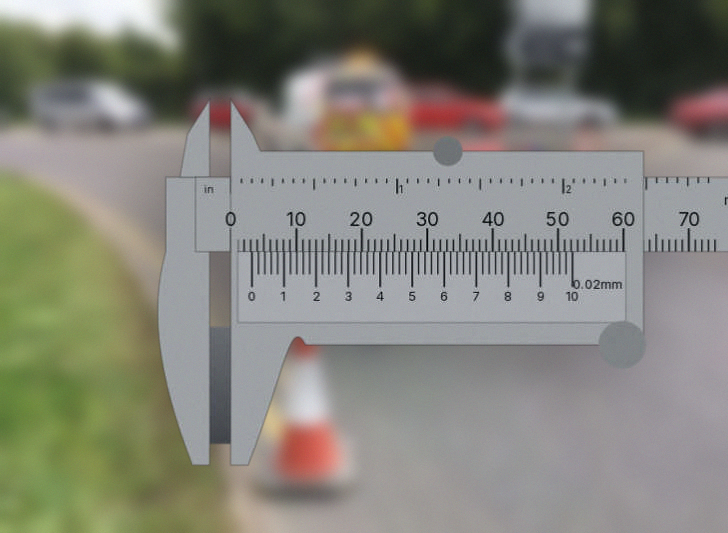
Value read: 3.2mm
